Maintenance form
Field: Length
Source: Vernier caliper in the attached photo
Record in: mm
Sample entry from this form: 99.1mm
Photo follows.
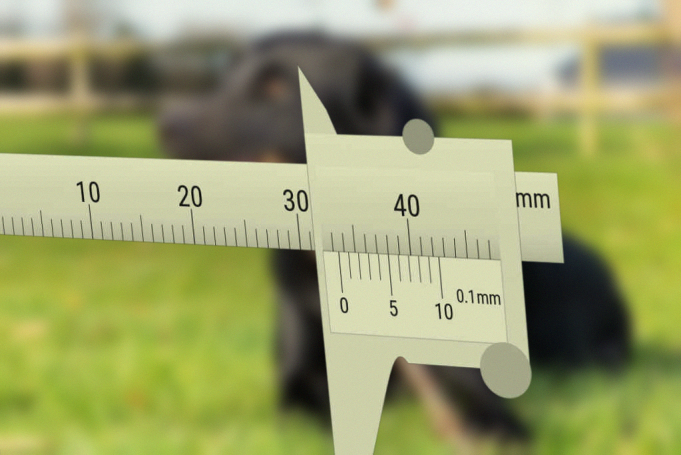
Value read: 33.5mm
